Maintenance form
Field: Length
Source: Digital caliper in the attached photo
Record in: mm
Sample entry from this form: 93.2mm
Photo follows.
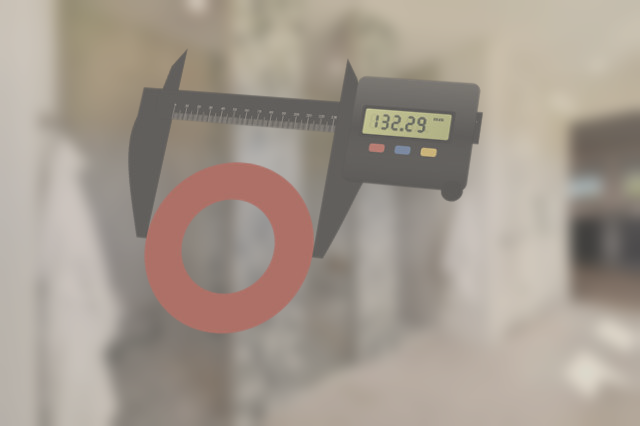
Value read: 132.29mm
